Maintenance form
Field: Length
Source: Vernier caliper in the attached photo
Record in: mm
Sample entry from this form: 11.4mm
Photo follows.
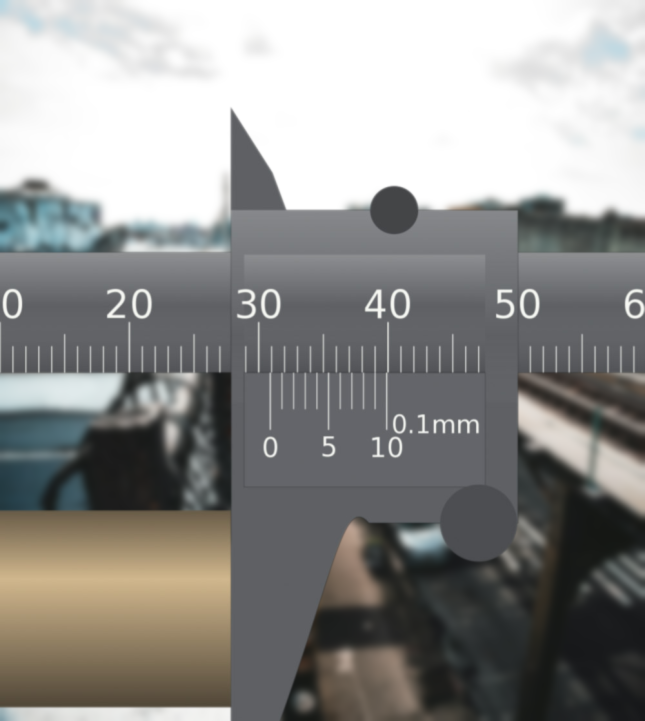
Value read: 30.9mm
